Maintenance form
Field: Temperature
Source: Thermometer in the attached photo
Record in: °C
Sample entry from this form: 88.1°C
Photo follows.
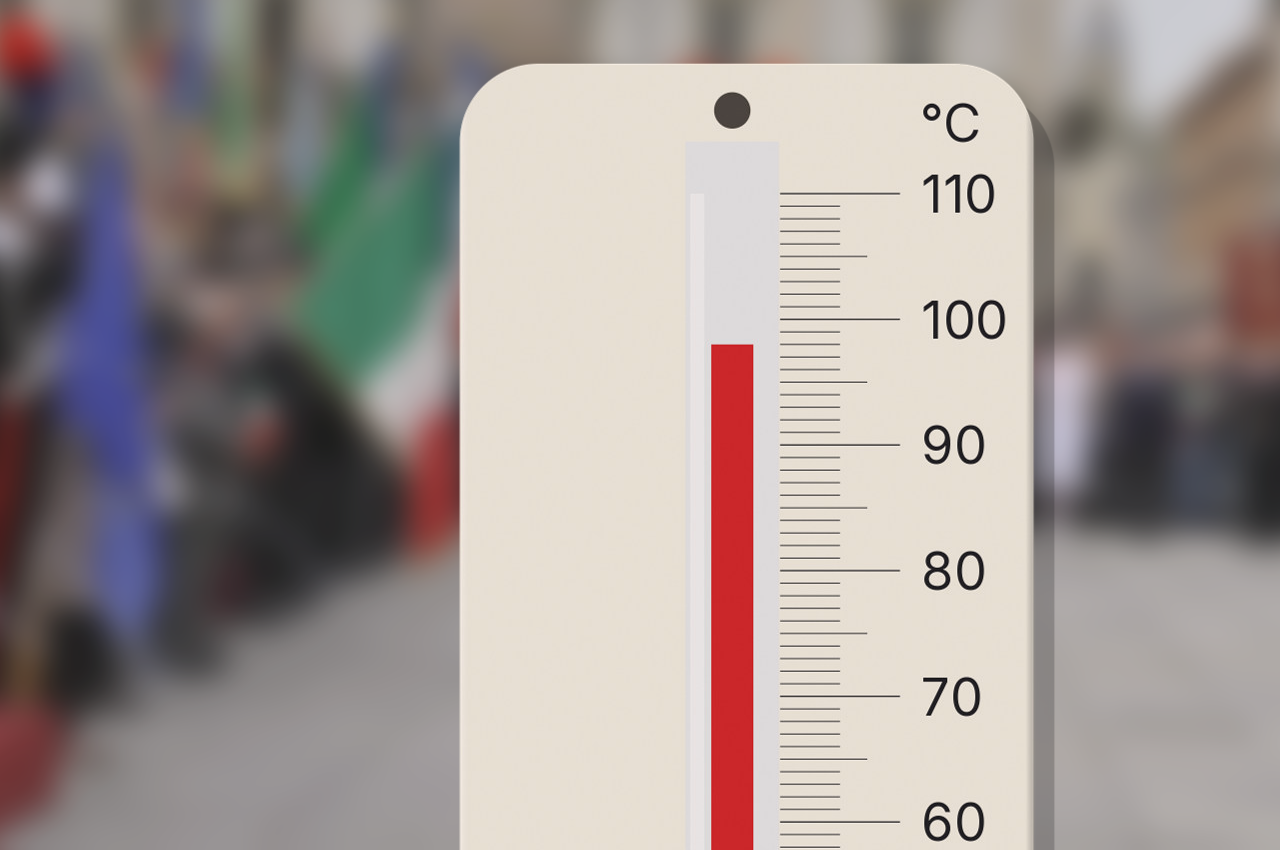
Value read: 98°C
